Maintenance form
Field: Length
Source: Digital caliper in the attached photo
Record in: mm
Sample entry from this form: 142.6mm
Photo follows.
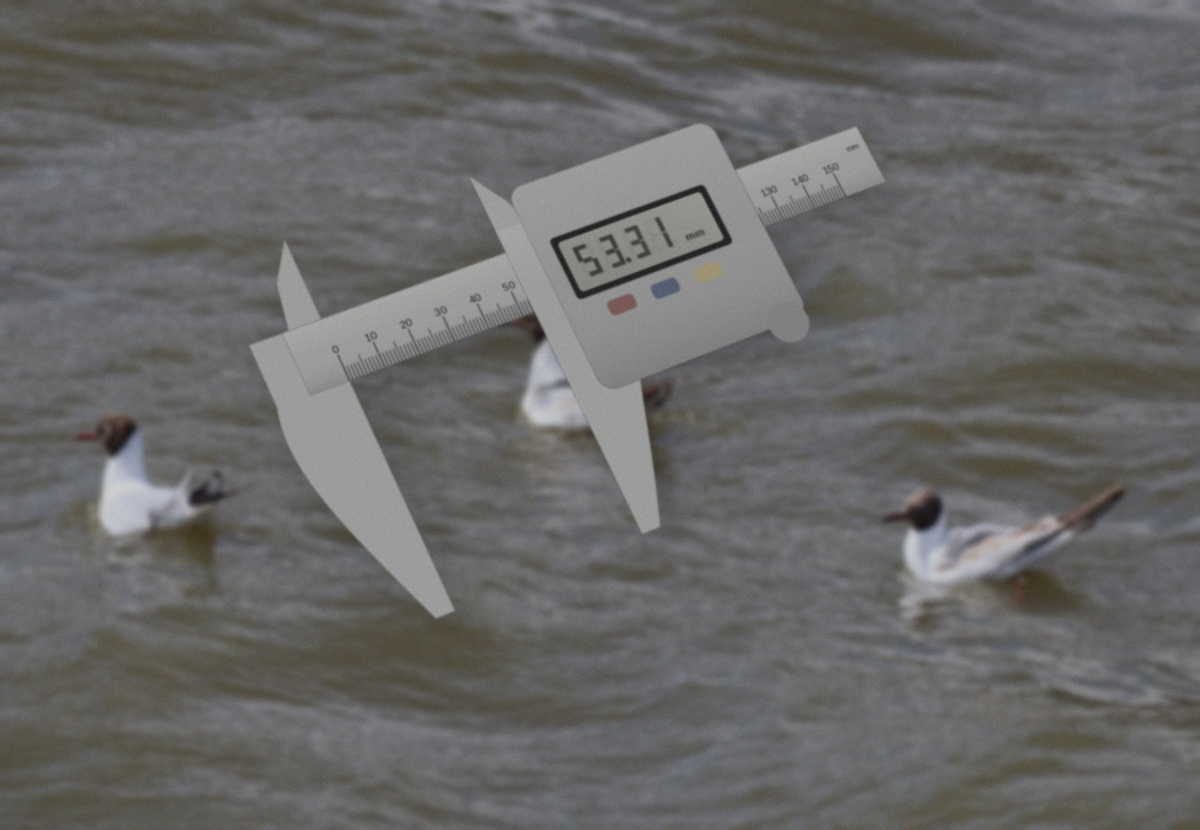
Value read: 53.31mm
